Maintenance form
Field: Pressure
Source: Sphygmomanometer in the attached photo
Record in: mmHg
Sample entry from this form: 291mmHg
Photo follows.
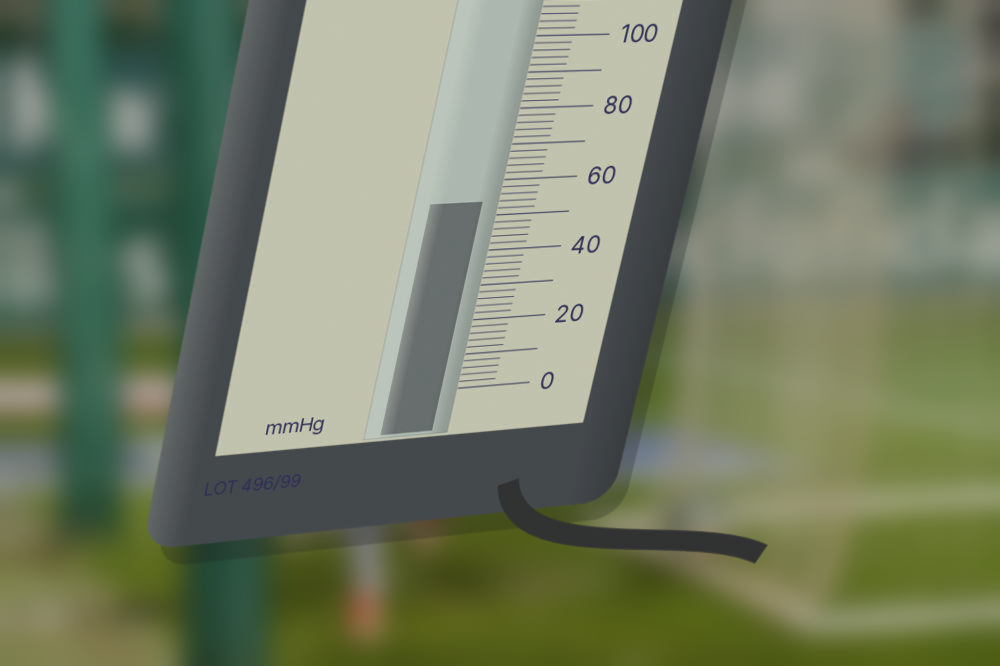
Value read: 54mmHg
